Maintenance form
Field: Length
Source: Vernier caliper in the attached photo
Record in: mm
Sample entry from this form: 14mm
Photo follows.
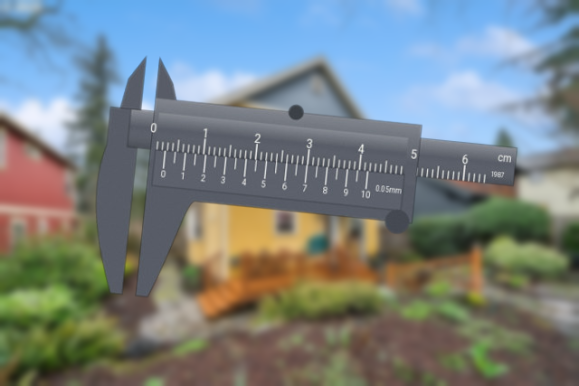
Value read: 2.6mm
